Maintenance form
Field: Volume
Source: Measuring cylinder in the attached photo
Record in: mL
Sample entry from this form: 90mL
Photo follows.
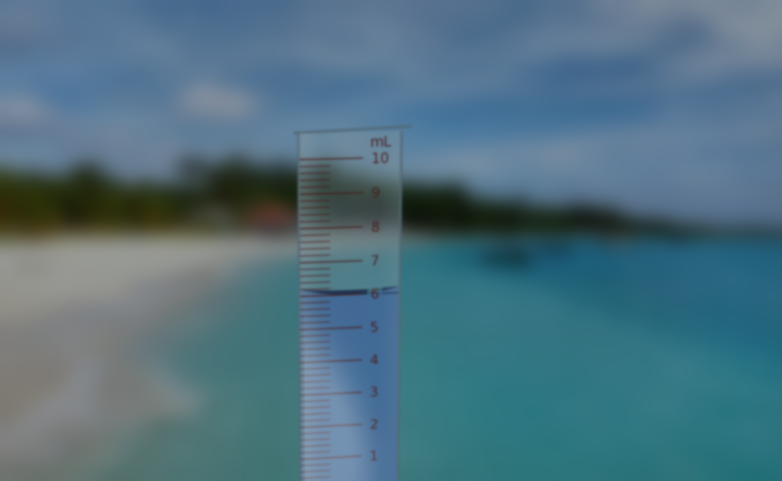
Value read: 6mL
